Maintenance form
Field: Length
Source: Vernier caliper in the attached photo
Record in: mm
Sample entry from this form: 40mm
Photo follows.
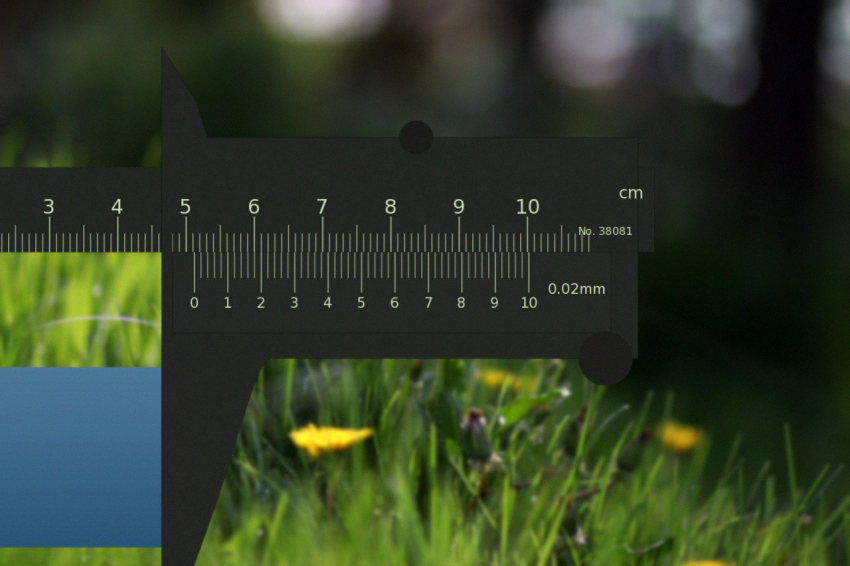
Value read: 51.2mm
